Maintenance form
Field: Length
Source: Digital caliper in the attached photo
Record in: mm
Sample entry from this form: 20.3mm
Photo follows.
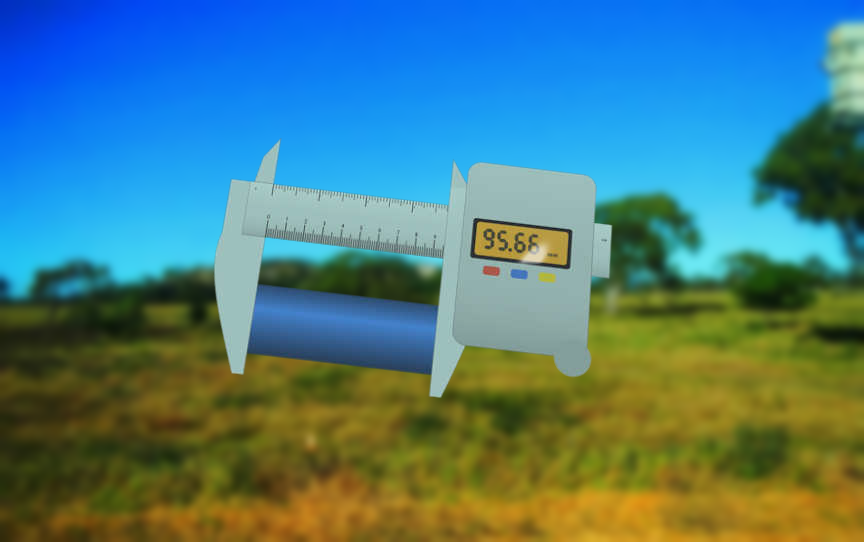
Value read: 95.66mm
